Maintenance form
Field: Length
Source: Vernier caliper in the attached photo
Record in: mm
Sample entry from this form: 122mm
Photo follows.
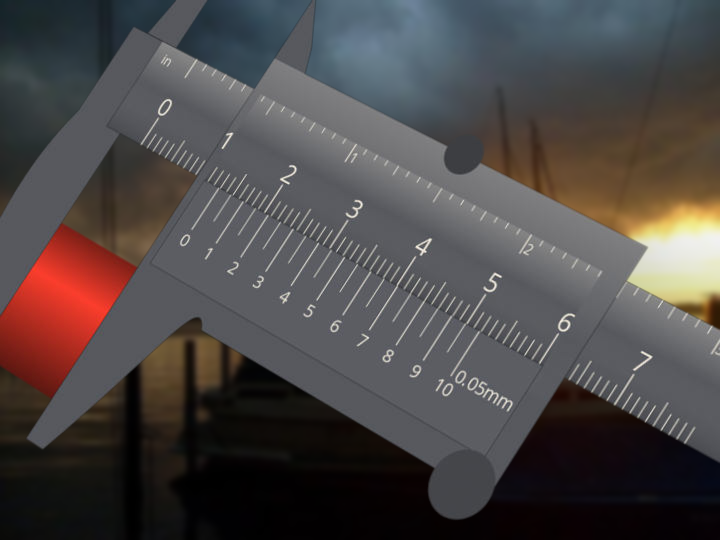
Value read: 12.8mm
